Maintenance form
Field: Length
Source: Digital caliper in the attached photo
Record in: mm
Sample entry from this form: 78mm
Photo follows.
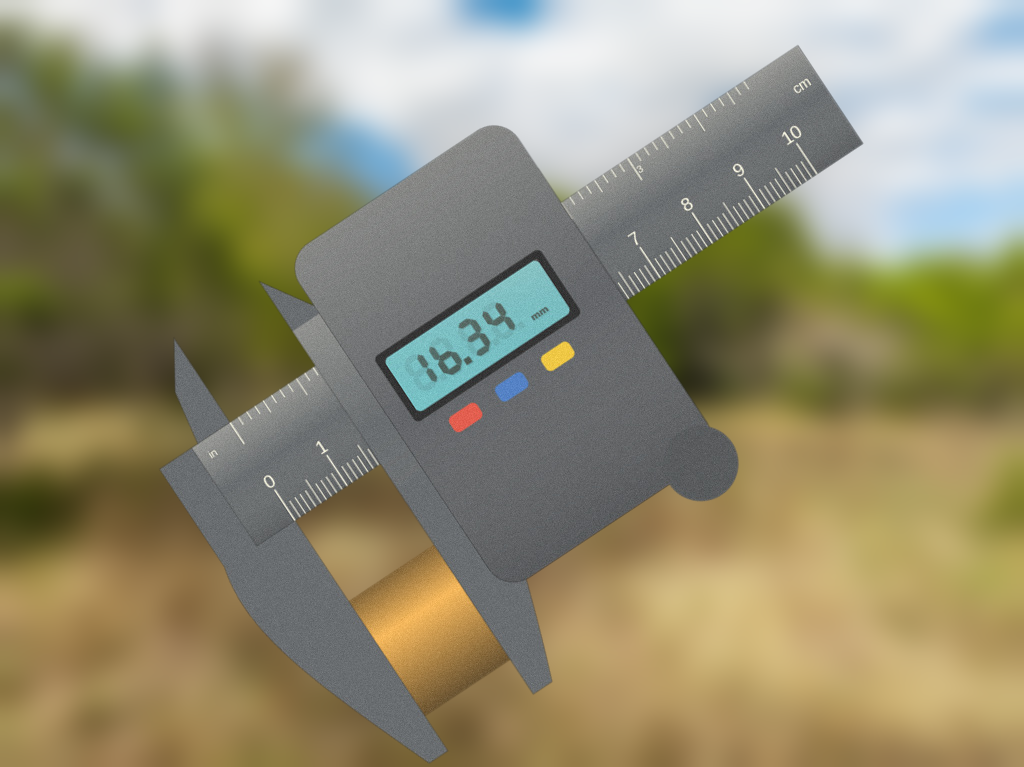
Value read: 16.34mm
